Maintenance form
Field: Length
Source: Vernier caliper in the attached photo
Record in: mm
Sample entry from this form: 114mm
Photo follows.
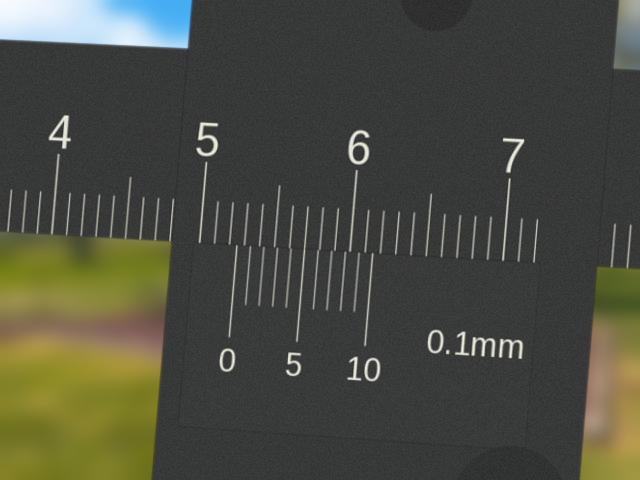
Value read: 52.5mm
